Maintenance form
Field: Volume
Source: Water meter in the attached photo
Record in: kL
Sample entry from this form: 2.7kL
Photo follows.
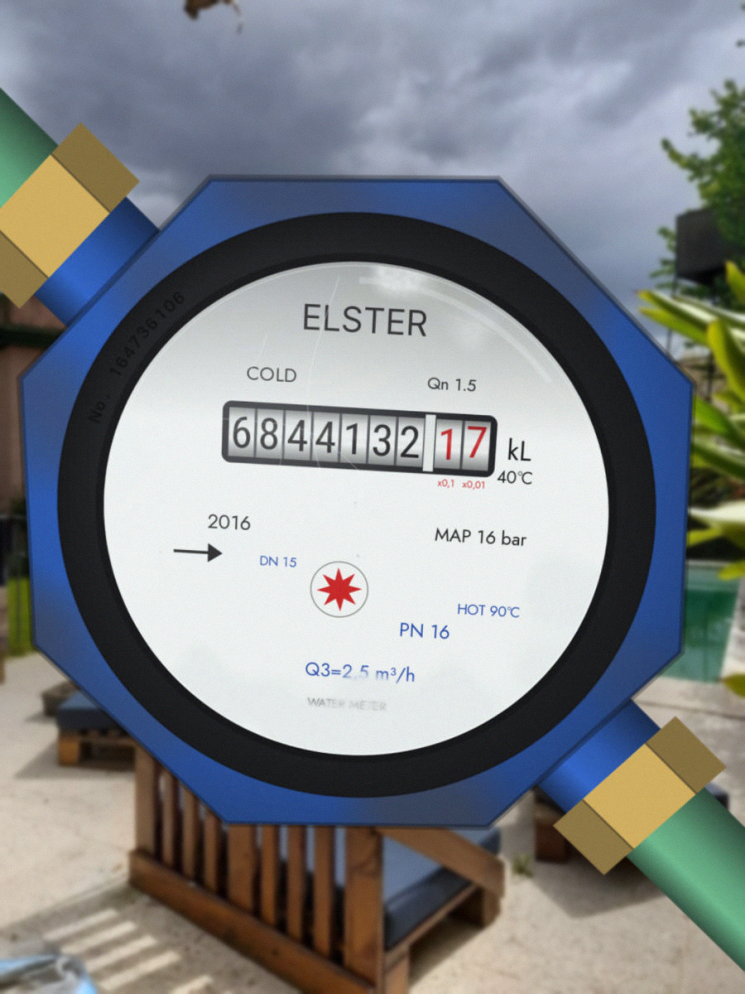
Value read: 6844132.17kL
